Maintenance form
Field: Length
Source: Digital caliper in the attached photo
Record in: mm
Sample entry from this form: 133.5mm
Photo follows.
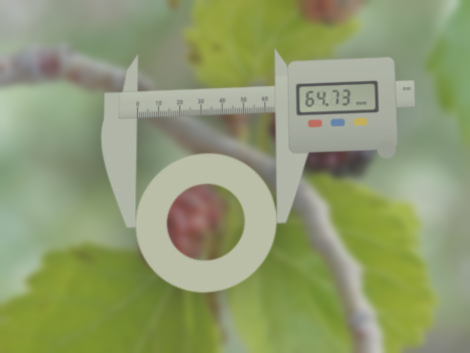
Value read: 64.73mm
